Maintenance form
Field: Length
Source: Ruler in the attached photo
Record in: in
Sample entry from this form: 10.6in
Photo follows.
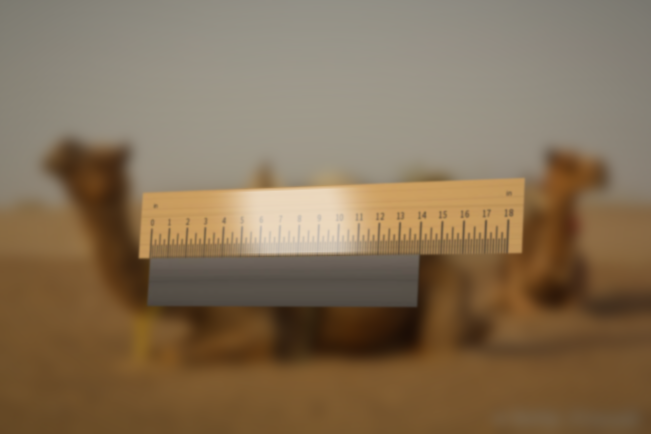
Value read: 14in
